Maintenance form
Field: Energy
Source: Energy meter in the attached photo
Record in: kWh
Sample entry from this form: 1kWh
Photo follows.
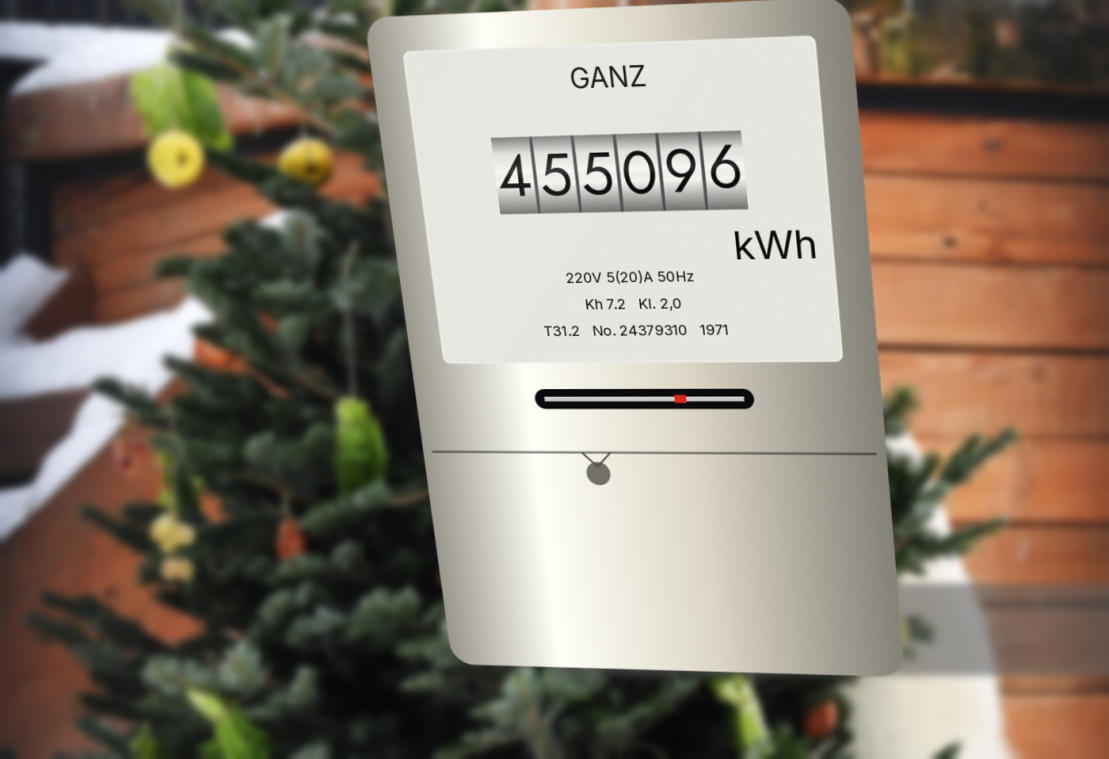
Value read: 455096kWh
